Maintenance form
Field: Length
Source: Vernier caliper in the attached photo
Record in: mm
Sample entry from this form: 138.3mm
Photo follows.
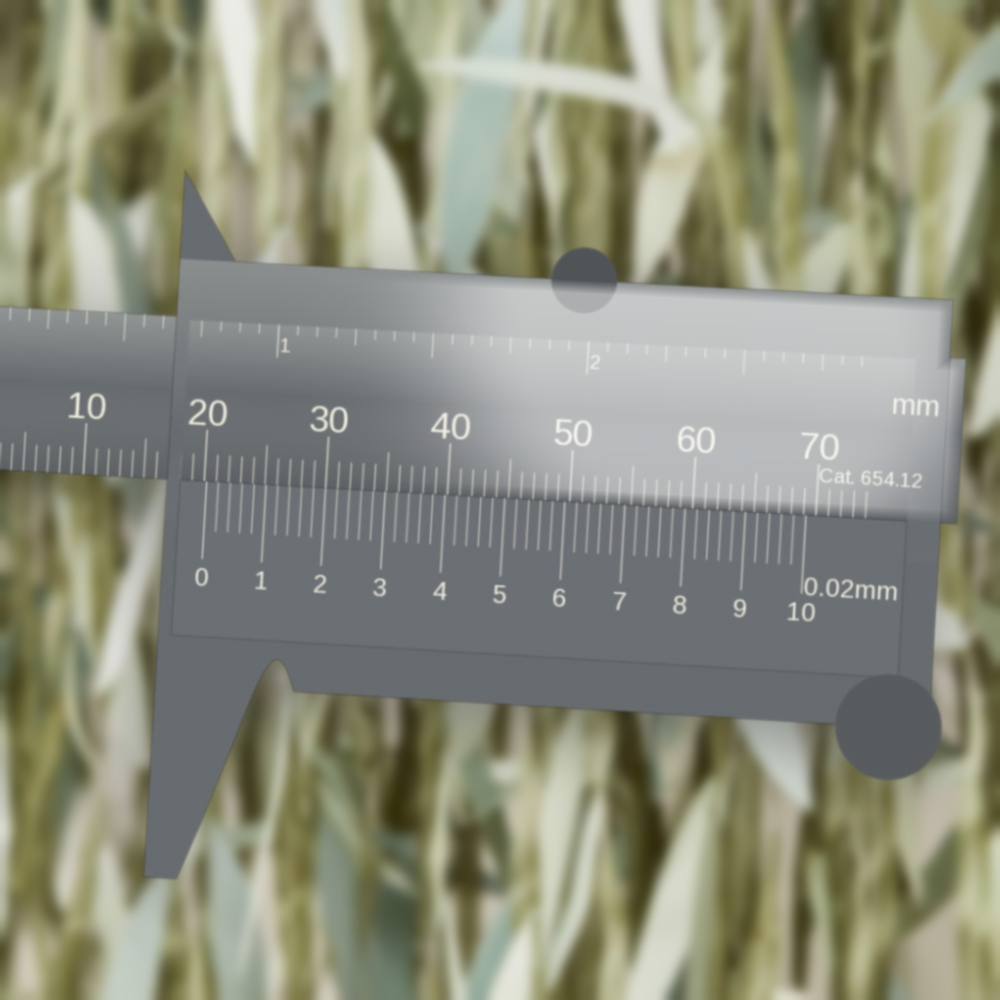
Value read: 20.2mm
